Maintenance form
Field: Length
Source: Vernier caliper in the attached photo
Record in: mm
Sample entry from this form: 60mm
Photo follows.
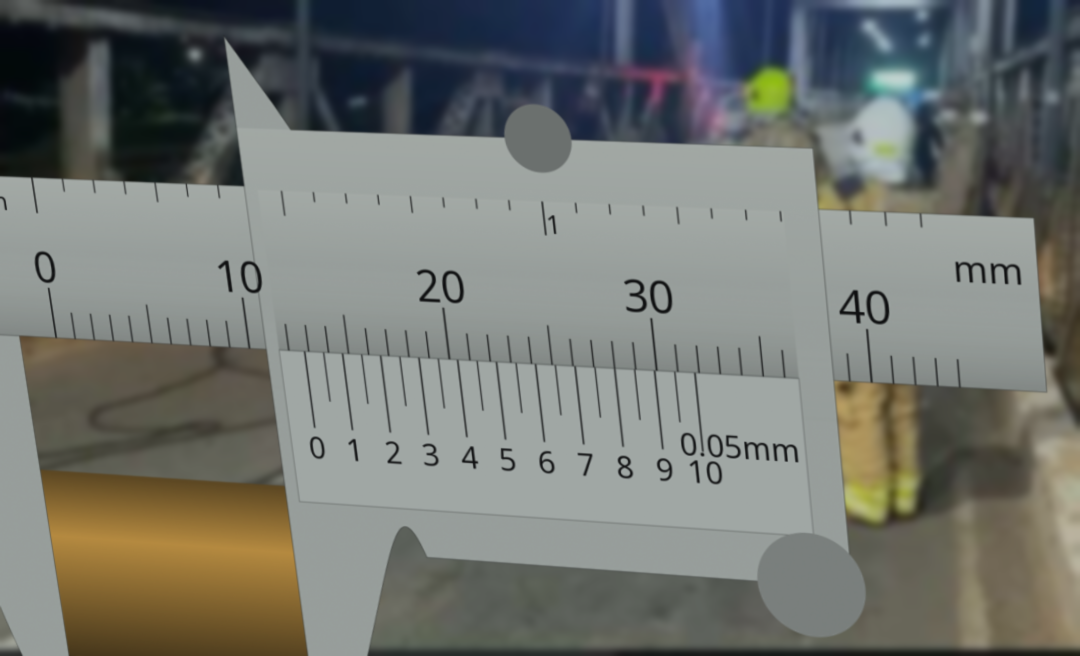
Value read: 12.8mm
